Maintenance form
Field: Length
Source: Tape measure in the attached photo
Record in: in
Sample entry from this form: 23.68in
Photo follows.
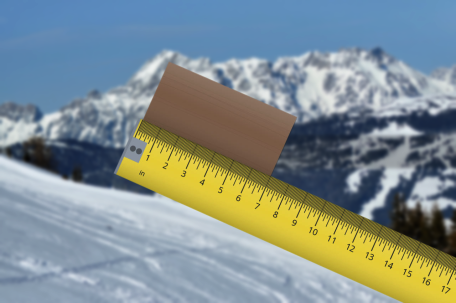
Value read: 7in
